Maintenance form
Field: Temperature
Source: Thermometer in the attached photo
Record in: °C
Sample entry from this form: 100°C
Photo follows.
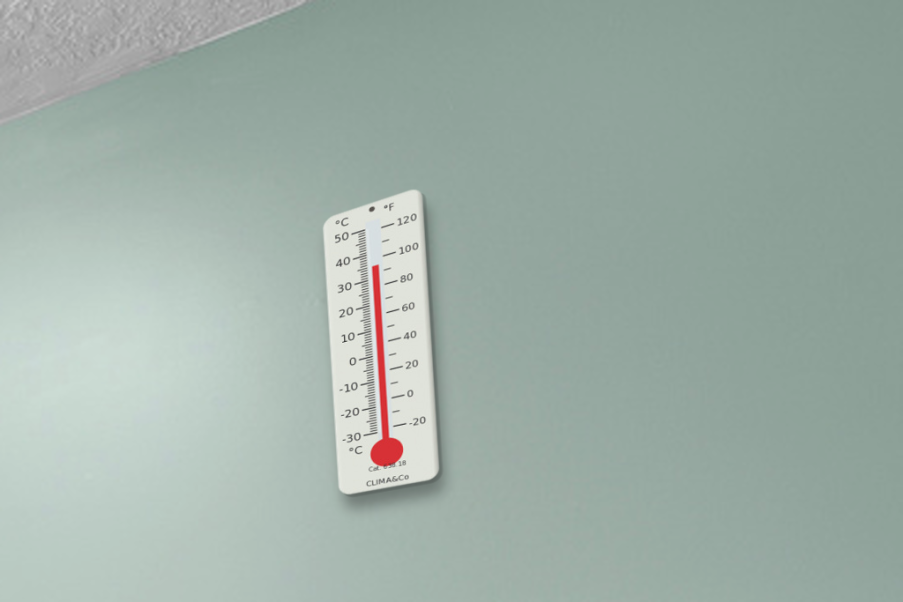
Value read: 35°C
